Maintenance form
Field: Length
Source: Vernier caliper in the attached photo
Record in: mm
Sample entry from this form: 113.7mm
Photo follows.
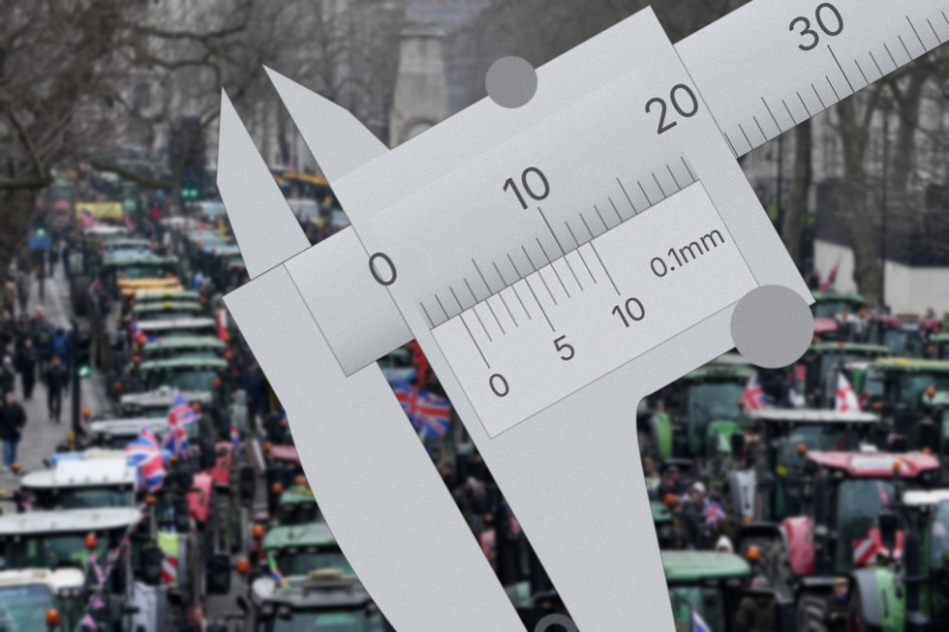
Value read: 2.7mm
